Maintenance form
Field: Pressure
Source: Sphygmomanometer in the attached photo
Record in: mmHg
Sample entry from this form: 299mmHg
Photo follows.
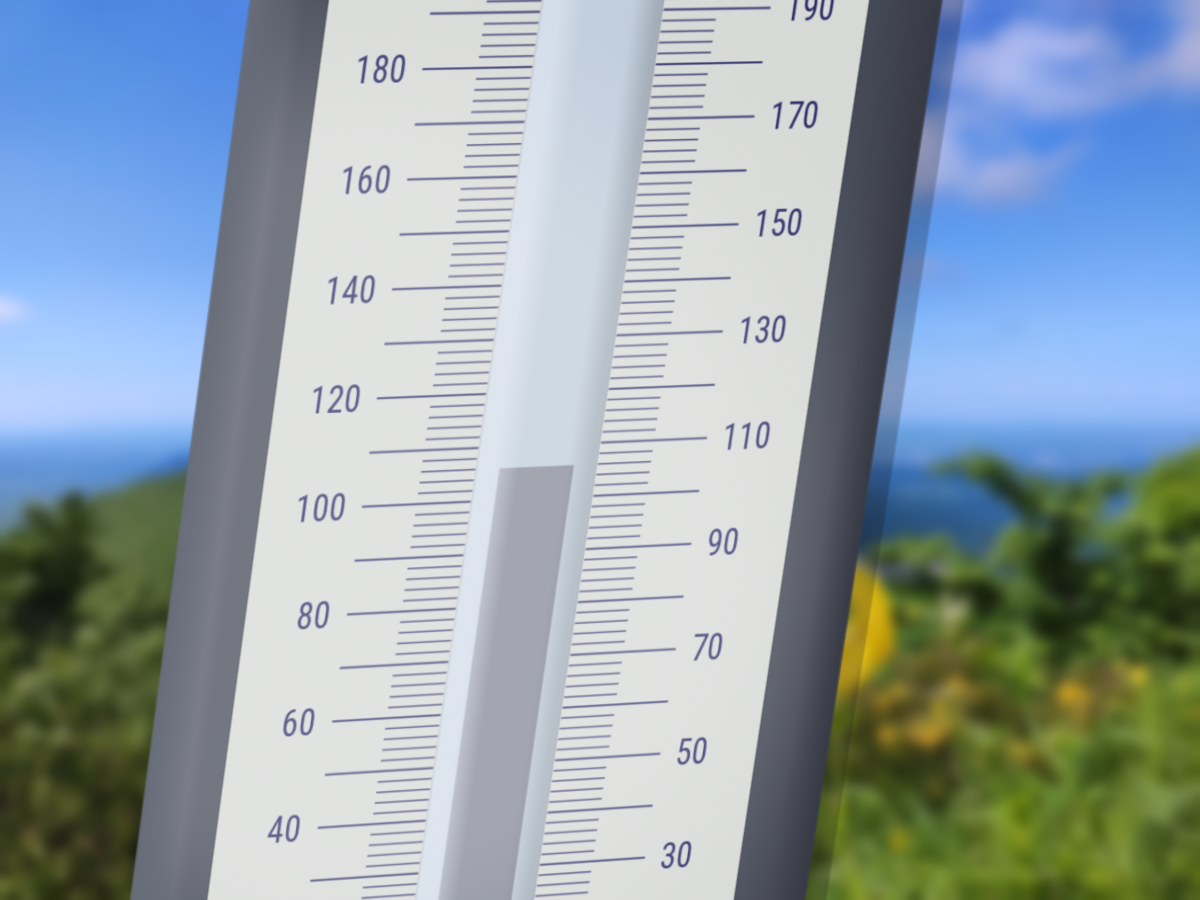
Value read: 106mmHg
